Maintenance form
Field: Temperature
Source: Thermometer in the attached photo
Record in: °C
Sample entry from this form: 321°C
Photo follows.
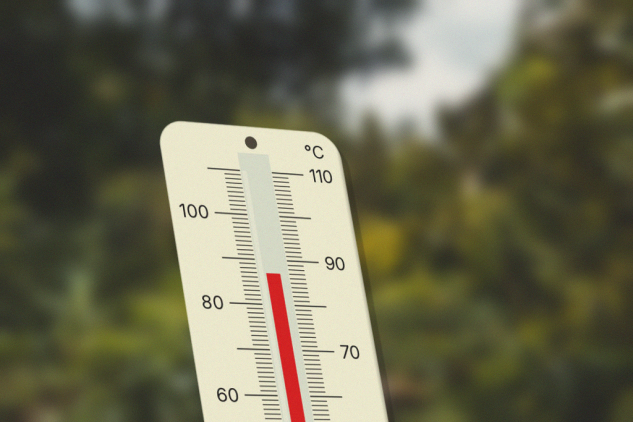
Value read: 87°C
